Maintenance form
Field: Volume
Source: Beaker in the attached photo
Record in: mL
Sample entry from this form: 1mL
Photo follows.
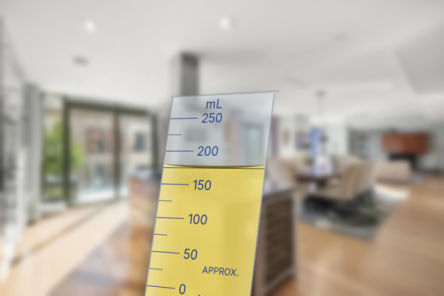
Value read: 175mL
